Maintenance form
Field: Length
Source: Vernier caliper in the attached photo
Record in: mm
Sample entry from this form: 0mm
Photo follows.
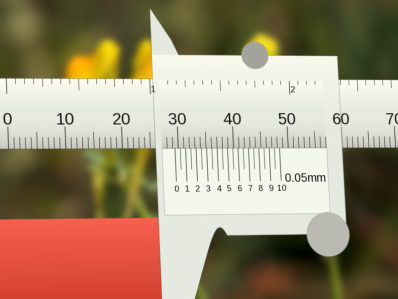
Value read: 29.4mm
